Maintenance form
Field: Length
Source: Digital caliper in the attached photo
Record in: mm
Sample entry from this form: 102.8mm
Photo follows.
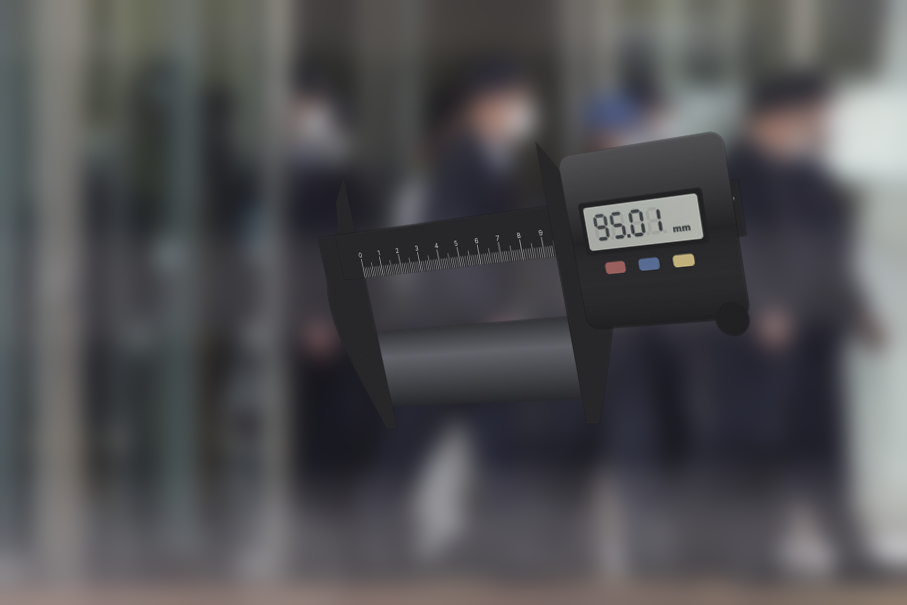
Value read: 95.01mm
